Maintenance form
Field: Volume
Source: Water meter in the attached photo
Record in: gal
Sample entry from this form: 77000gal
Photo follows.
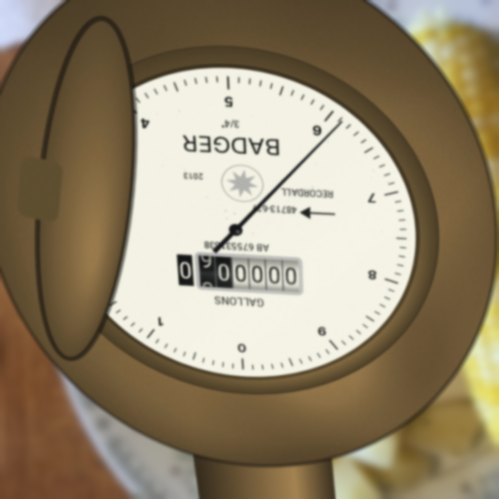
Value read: 56.1gal
